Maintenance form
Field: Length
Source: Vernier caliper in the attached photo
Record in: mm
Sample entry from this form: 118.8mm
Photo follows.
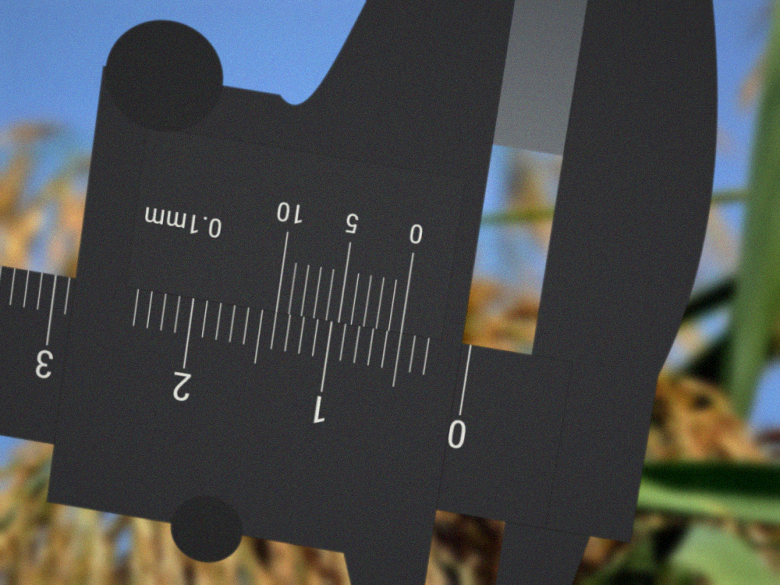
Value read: 5.0mm
